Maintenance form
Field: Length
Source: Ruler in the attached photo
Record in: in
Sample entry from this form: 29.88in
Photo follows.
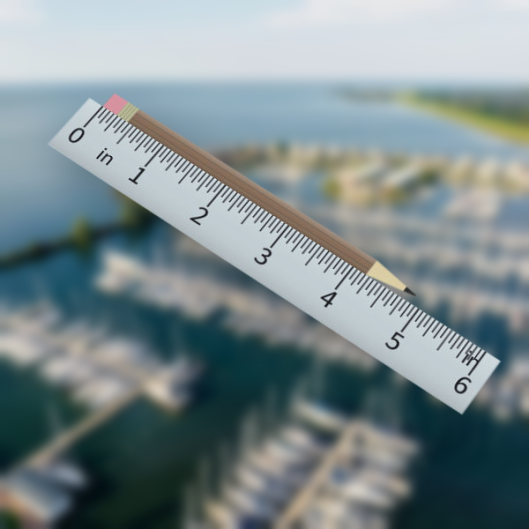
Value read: 4.875in
